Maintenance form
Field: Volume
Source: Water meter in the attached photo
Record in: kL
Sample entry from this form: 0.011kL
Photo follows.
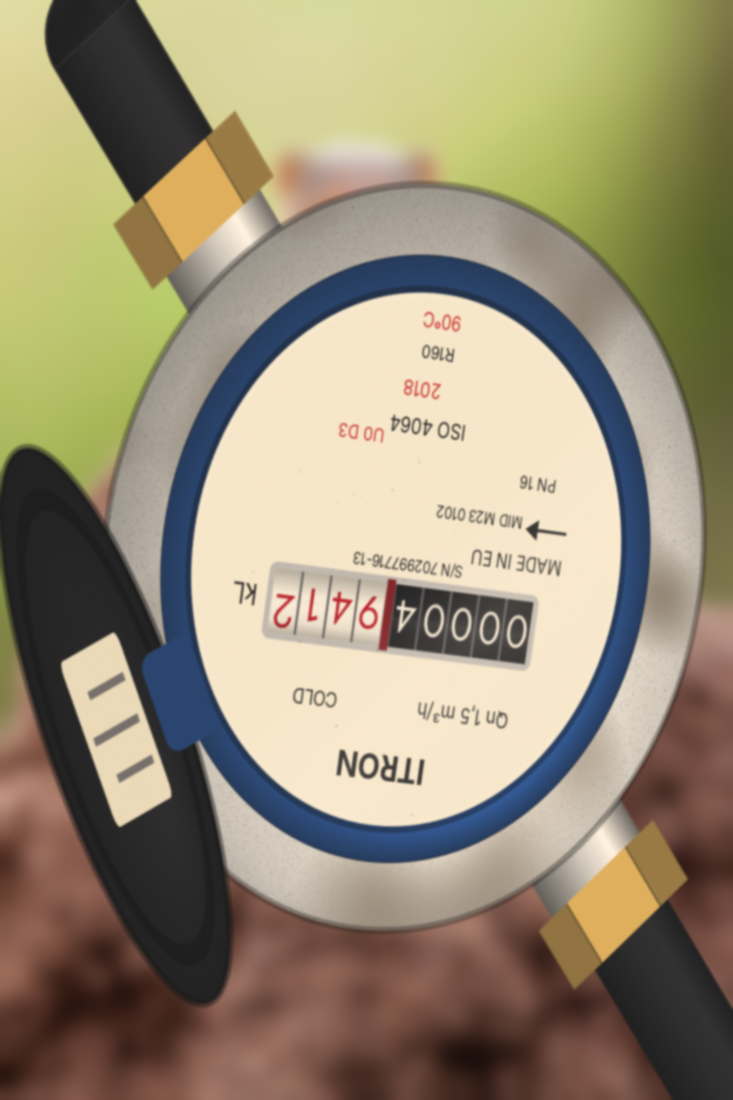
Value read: 4.9412kL
